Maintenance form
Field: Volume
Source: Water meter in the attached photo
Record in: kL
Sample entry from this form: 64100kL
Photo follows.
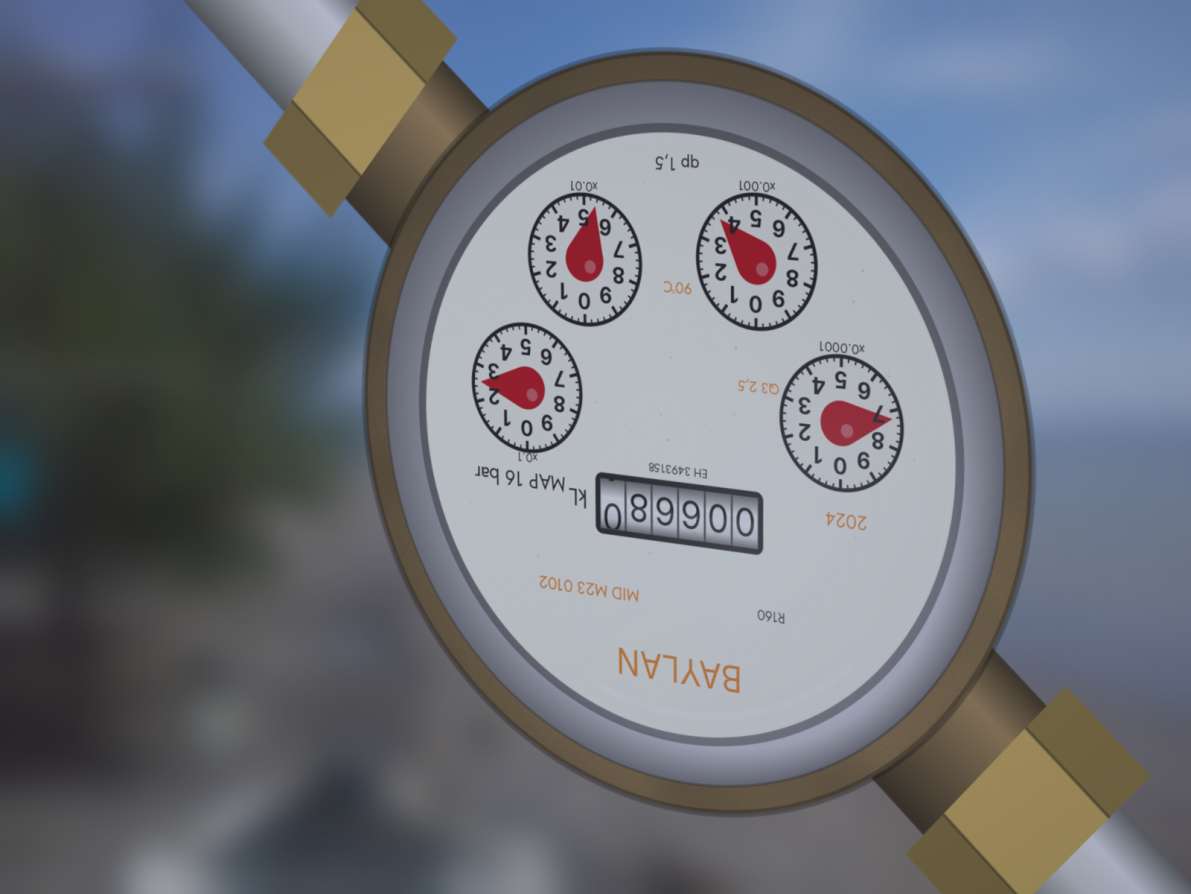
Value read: 6680.2537kL
